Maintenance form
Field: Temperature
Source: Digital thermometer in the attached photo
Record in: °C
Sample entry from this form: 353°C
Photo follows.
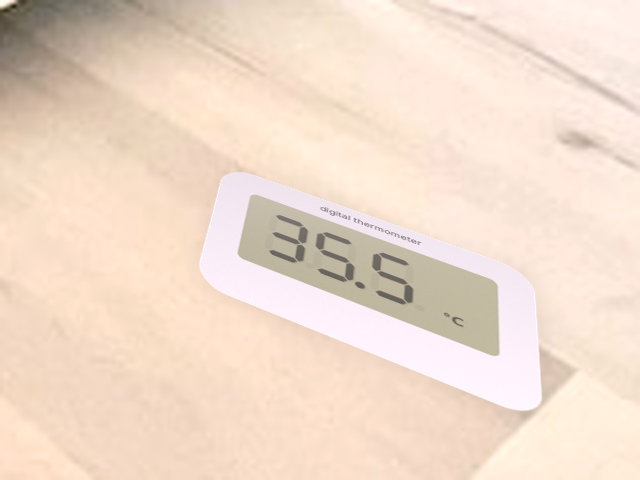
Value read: 35.5°C
